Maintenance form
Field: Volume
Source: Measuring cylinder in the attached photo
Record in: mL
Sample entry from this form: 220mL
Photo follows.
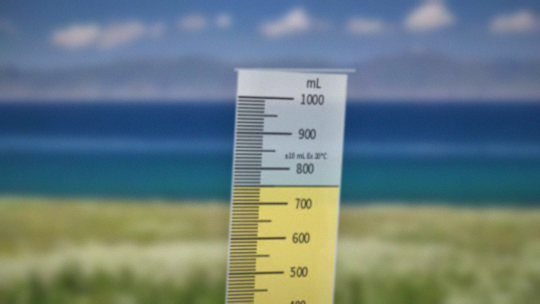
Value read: 750mL
